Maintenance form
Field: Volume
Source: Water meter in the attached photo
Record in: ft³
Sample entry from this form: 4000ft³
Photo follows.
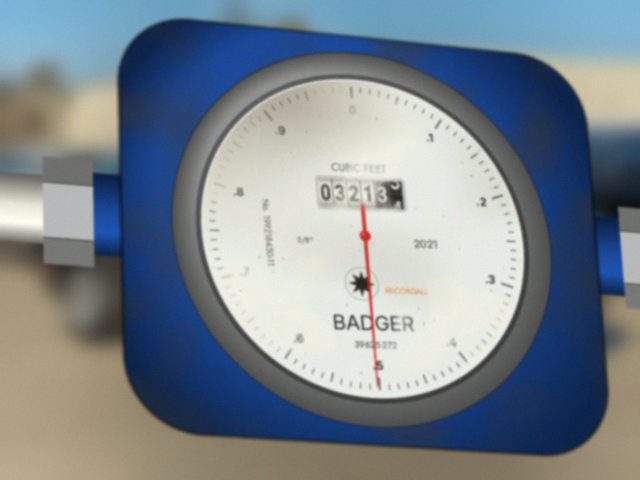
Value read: 32133.50ft³
